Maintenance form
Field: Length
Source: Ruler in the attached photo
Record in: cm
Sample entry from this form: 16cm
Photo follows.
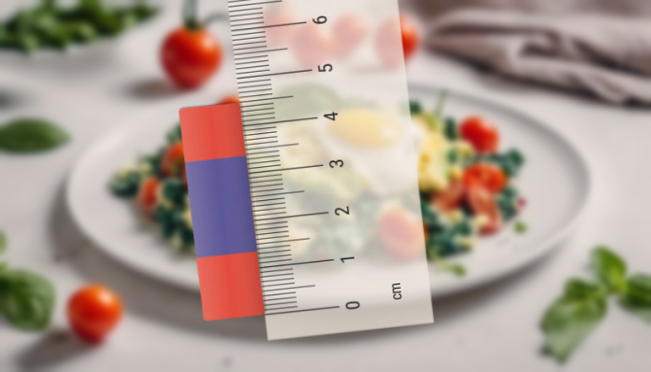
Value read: 4.5cm
